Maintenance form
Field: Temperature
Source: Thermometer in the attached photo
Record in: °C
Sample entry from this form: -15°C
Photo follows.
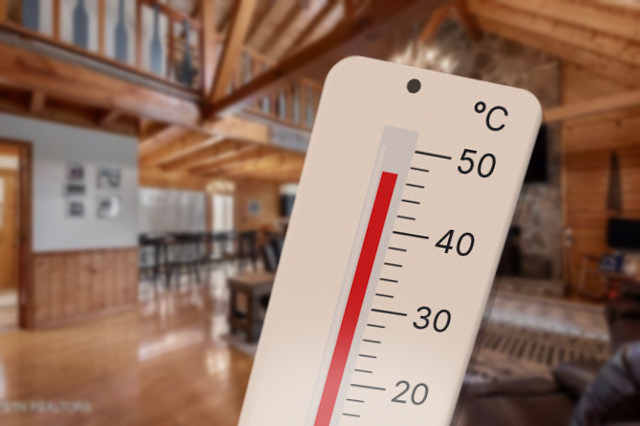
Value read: 47°C
